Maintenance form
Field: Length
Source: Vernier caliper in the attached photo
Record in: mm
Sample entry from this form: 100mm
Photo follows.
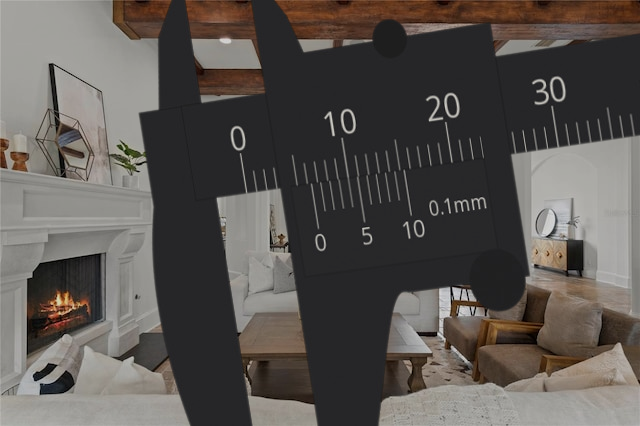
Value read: 6.4mm
